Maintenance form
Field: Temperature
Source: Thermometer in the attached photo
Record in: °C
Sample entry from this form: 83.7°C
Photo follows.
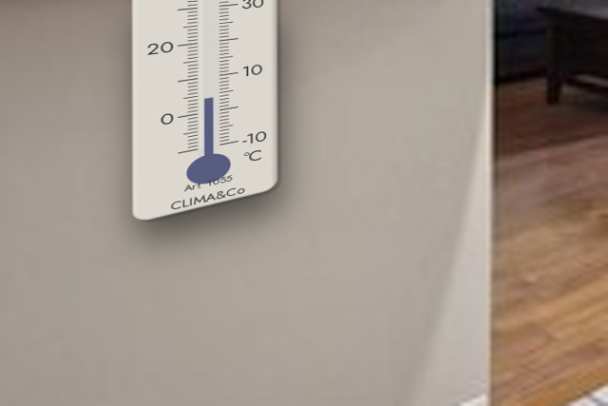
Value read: 4°C
